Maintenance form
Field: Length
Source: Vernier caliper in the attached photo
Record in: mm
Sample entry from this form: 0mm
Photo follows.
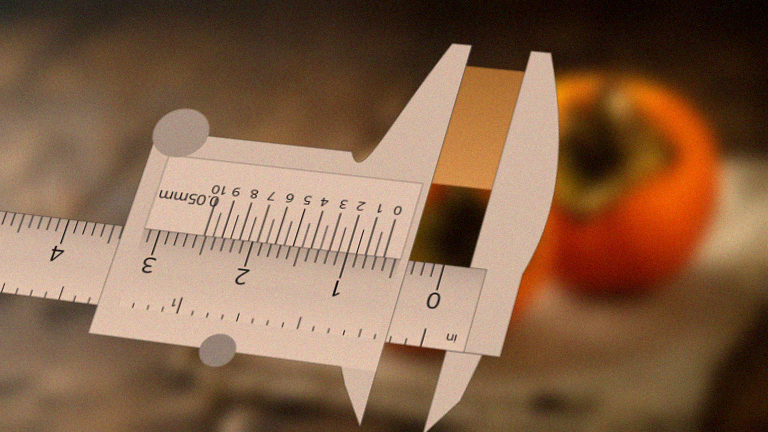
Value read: 6.2mm
